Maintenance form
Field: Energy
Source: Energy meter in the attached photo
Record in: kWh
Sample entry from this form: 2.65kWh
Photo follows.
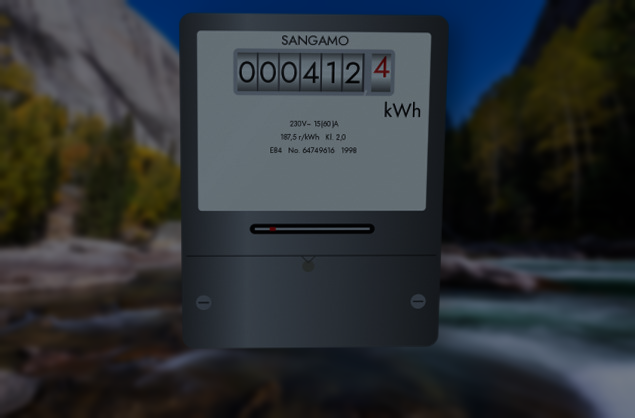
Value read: 412.4kWh
